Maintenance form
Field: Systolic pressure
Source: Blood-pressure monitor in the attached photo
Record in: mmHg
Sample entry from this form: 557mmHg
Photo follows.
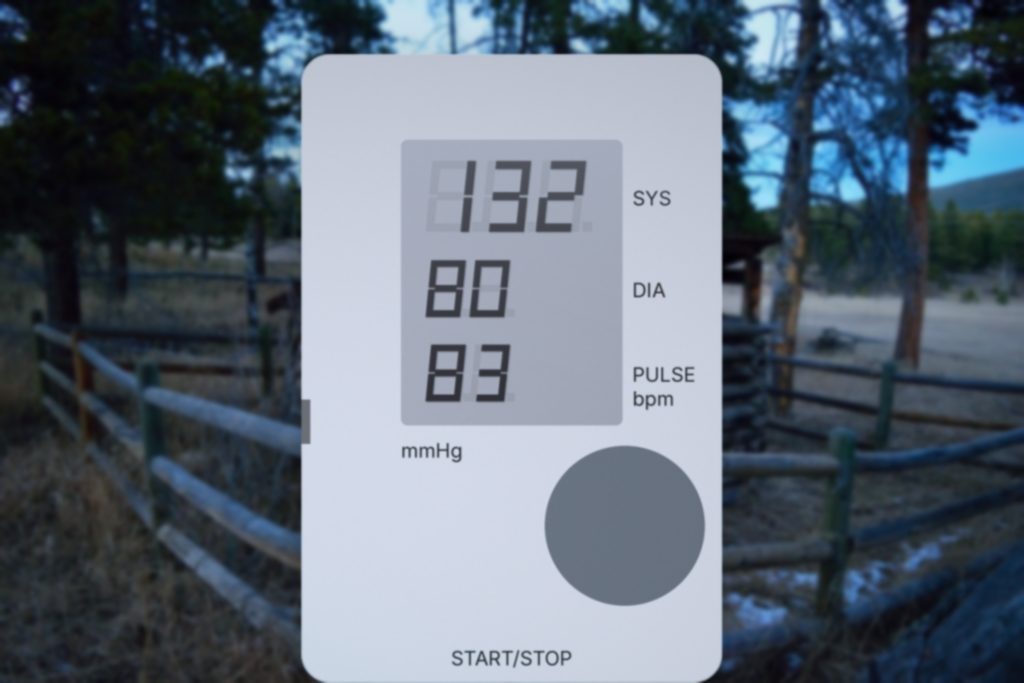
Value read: 132mmHg
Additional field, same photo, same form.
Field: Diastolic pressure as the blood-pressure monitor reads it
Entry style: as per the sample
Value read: 80mmHg
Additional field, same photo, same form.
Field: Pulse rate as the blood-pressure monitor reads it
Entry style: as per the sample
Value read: 83bpm
